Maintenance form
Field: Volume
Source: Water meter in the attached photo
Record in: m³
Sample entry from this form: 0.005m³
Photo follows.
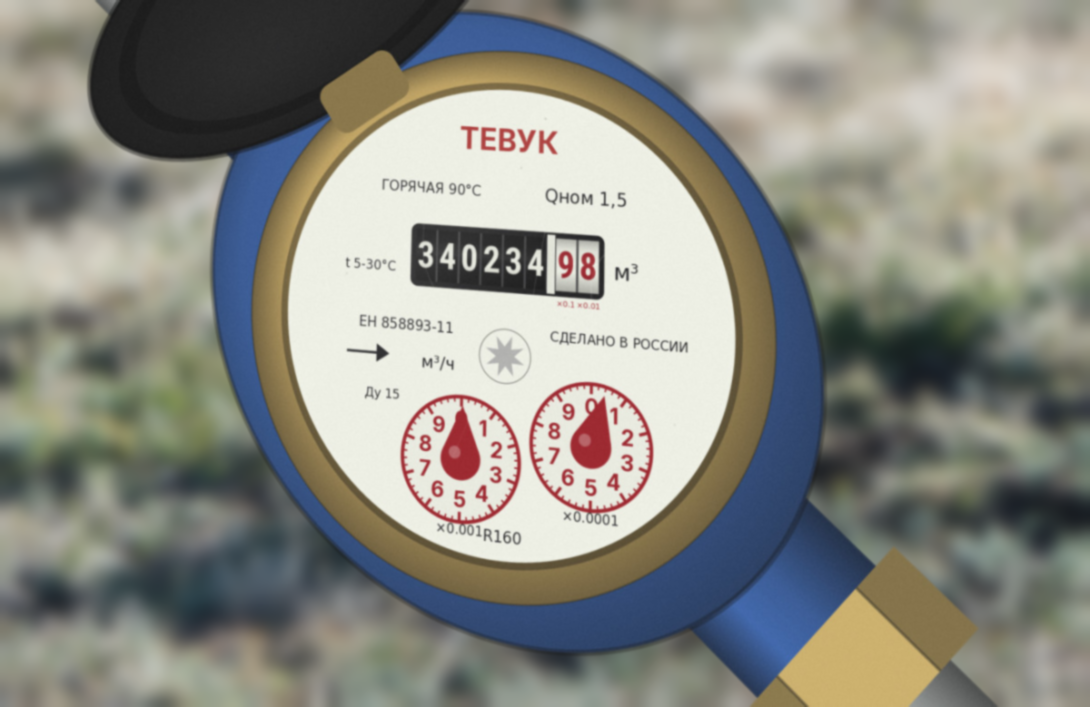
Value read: 340234.9800m³
